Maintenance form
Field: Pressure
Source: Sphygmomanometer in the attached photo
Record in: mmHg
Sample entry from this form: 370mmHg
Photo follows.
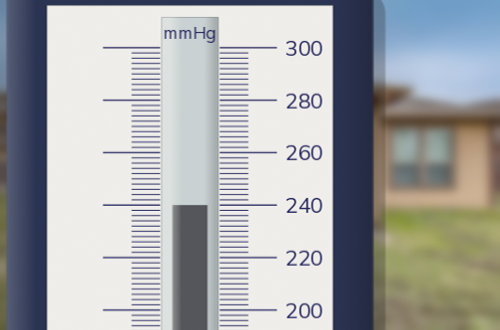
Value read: 240mmHg
